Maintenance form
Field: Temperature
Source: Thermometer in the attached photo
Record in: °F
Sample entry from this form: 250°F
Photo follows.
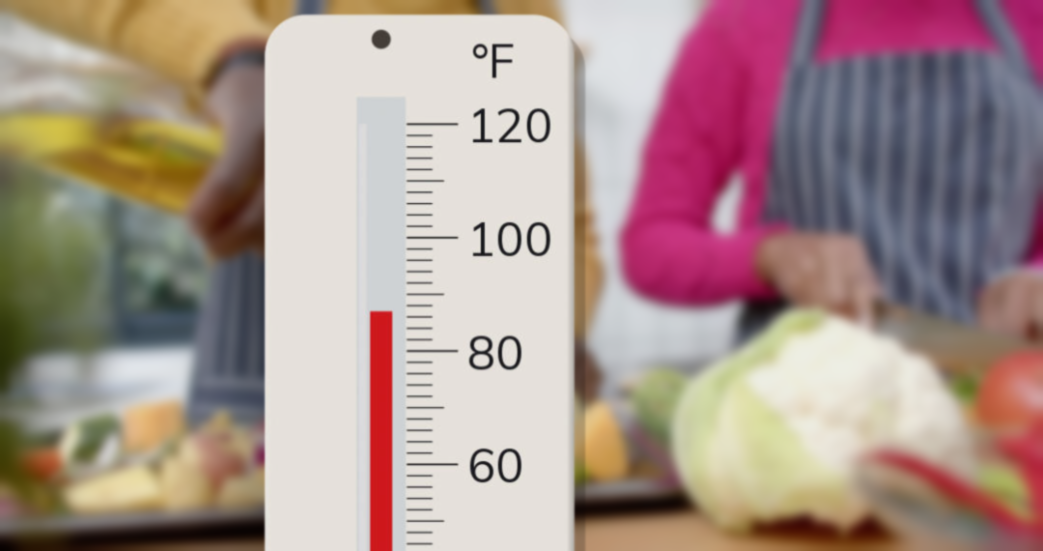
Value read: 87°F
